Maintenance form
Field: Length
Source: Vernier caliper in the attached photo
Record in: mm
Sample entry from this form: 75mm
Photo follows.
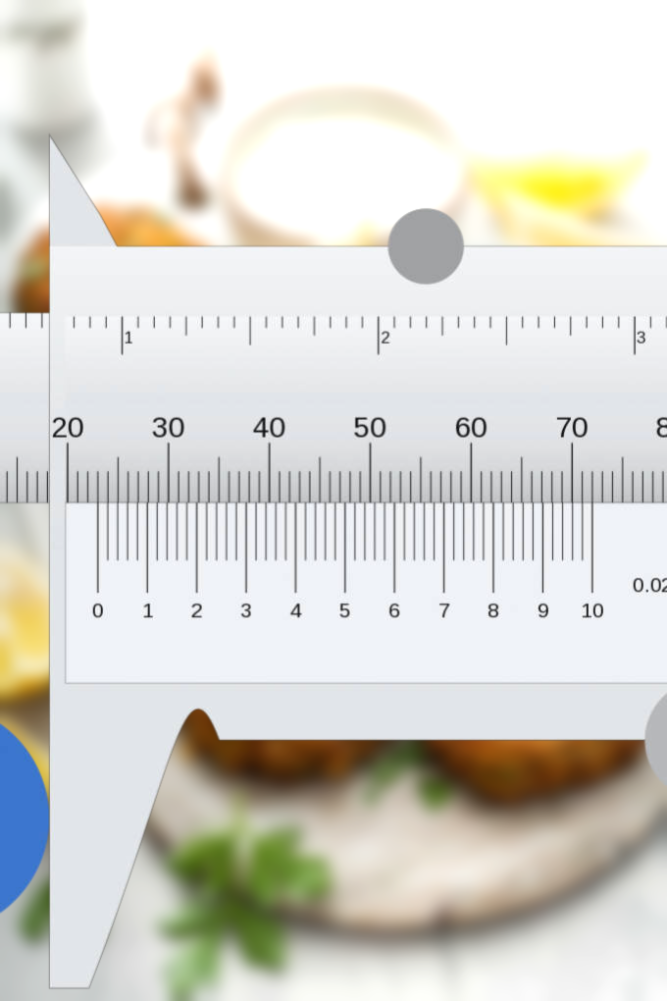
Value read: 23.0mm
